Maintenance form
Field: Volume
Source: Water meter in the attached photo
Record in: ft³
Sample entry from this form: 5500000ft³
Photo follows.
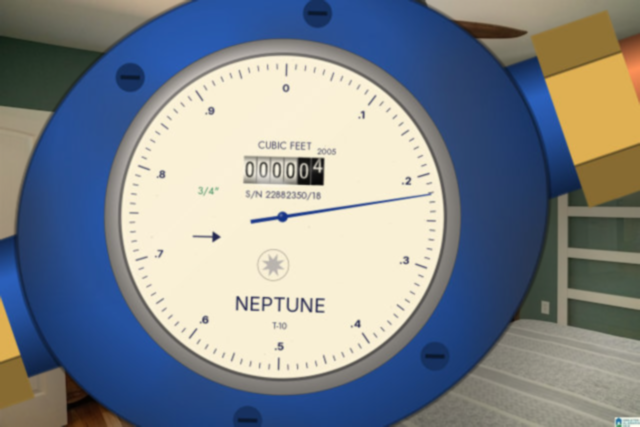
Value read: 4.22ft³
